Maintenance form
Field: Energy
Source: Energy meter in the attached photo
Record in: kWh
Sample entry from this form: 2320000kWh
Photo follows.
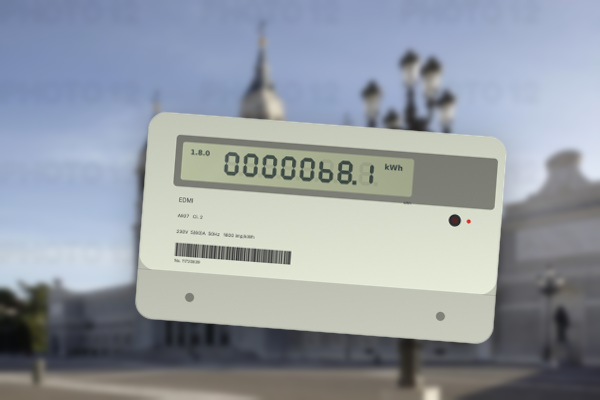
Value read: 68.1kWh
